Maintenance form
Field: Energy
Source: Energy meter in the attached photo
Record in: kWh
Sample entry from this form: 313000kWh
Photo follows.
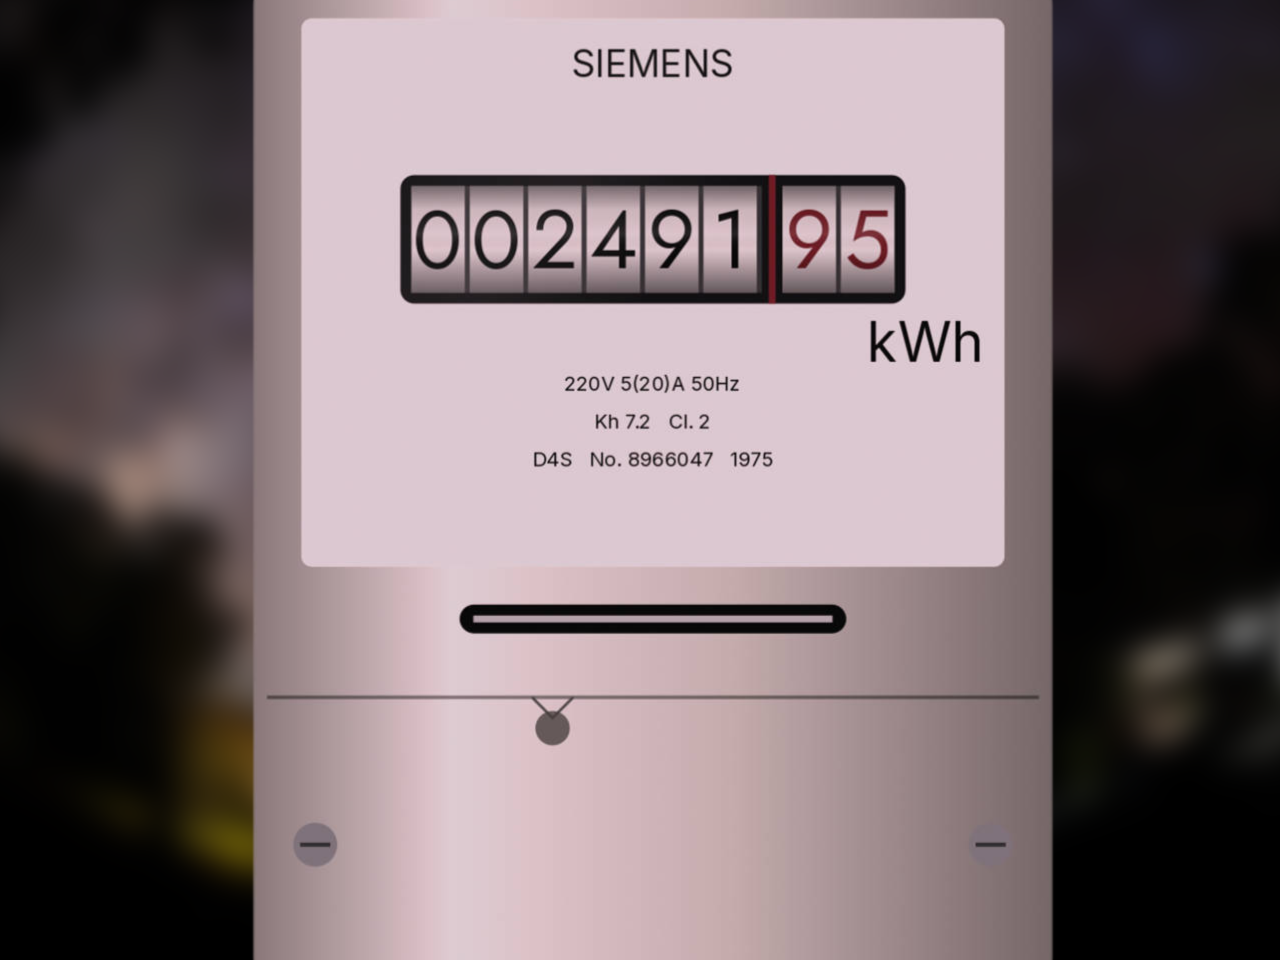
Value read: 2491.95kWh
